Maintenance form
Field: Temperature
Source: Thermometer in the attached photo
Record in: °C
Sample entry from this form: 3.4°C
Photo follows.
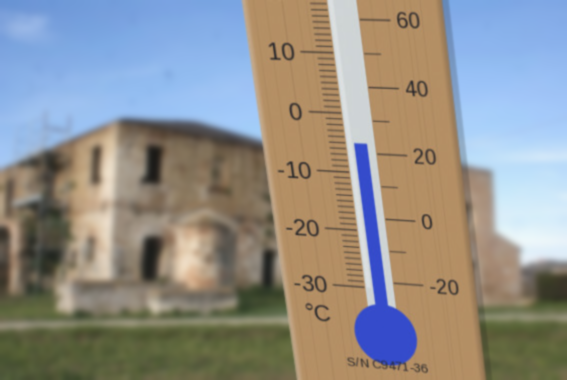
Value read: -5°C
